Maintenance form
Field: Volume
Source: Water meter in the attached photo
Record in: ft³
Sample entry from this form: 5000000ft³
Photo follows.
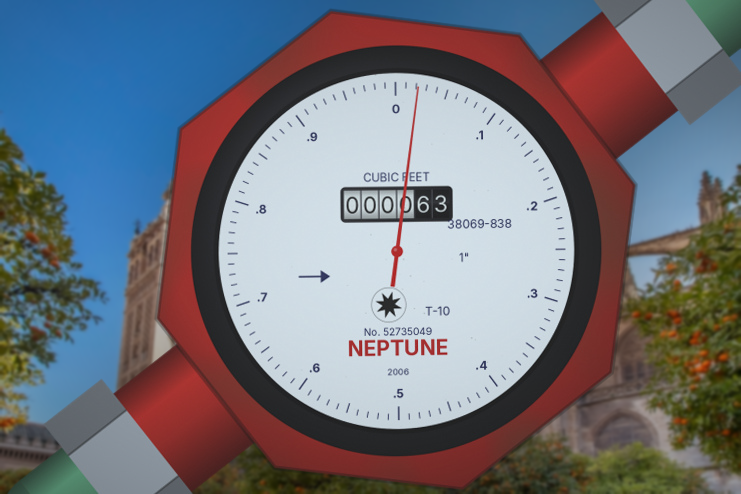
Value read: 63.02ft³
